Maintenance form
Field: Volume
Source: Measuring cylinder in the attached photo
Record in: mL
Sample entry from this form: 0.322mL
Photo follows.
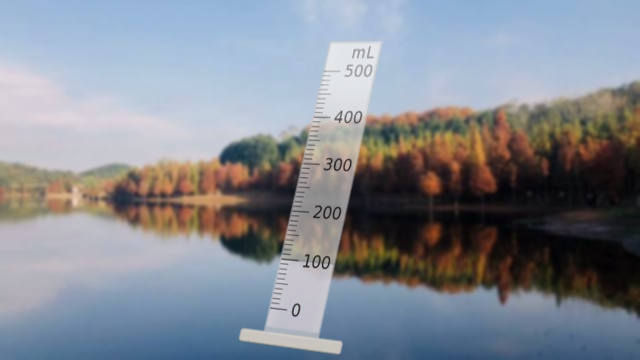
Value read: 100mL
